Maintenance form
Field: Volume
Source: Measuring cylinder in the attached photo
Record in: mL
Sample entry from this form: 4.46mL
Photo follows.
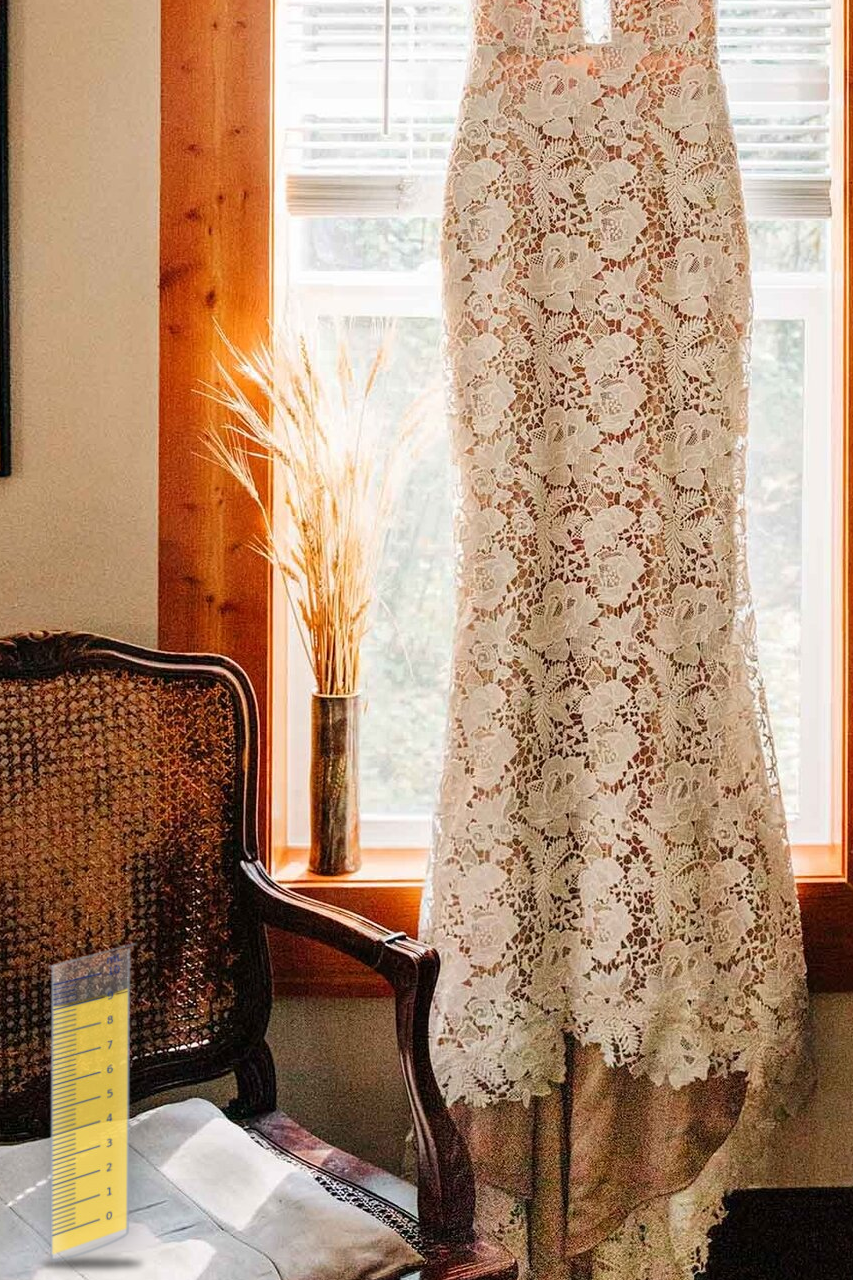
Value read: 9mL
